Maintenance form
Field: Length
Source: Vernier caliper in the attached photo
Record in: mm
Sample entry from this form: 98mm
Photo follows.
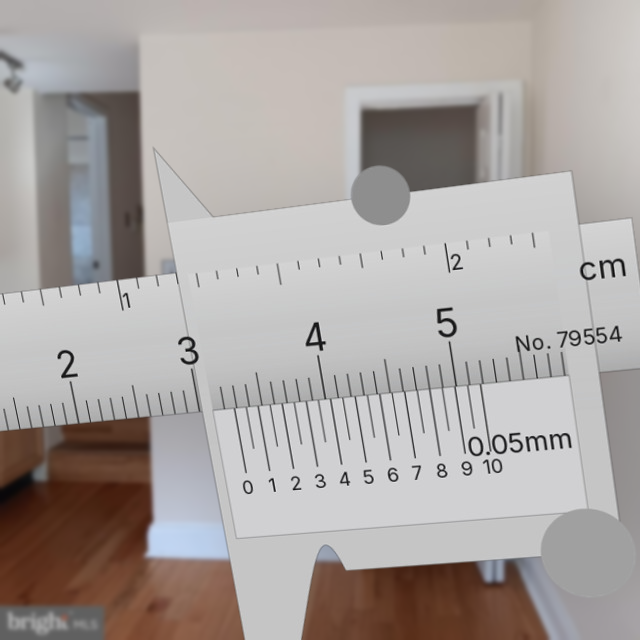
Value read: 32.8mm
